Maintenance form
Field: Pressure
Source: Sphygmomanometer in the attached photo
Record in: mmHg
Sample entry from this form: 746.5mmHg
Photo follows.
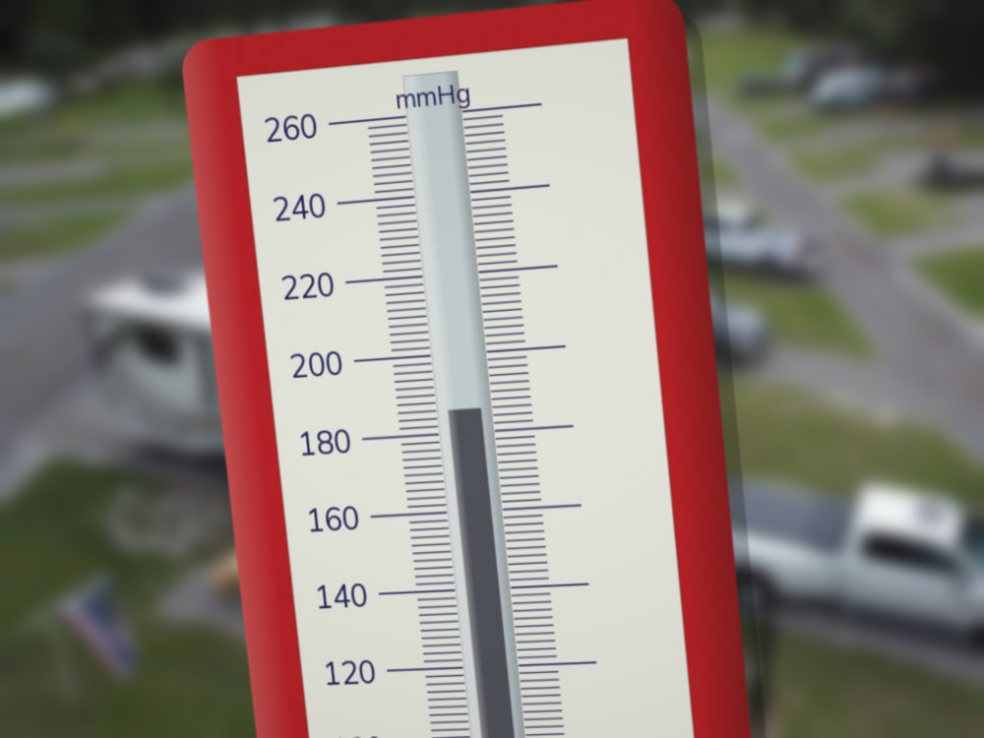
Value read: 186mmHg
